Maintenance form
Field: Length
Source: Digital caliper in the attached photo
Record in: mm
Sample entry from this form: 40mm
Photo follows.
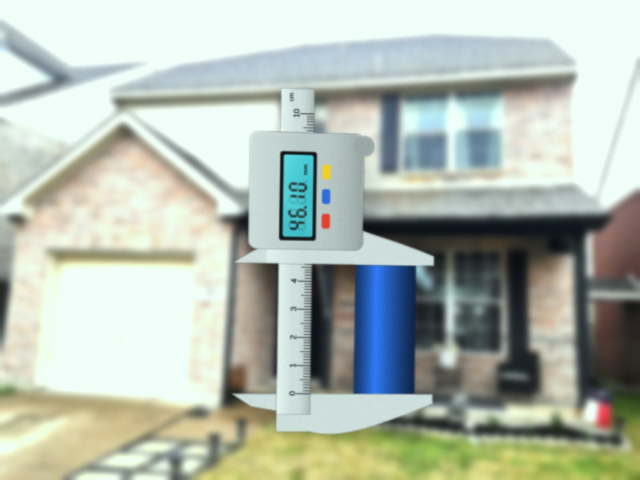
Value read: 46.10mm
